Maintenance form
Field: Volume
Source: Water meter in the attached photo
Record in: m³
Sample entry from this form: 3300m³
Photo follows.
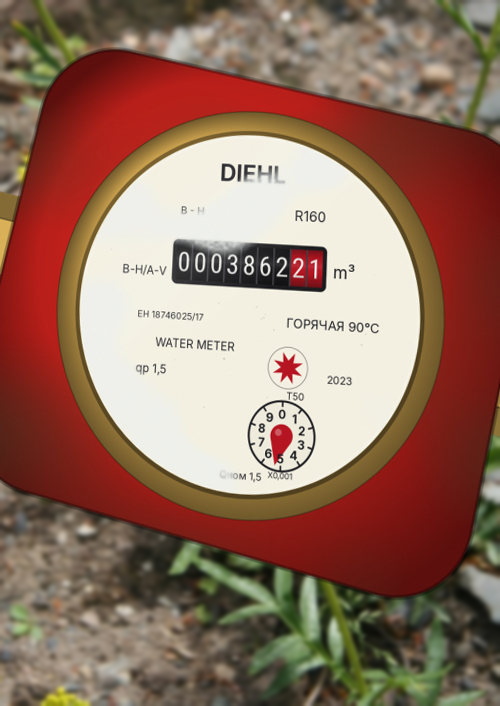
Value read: 3862.215m³
